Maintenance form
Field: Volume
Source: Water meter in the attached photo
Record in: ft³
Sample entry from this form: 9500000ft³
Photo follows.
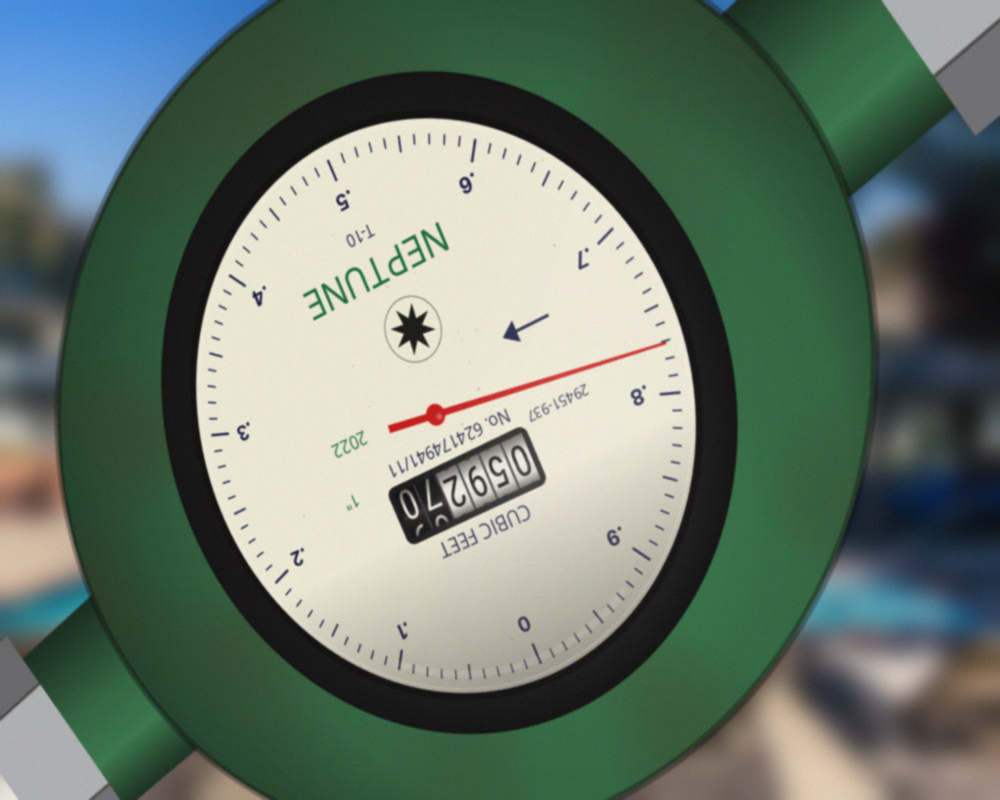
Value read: 59269.77ft³
